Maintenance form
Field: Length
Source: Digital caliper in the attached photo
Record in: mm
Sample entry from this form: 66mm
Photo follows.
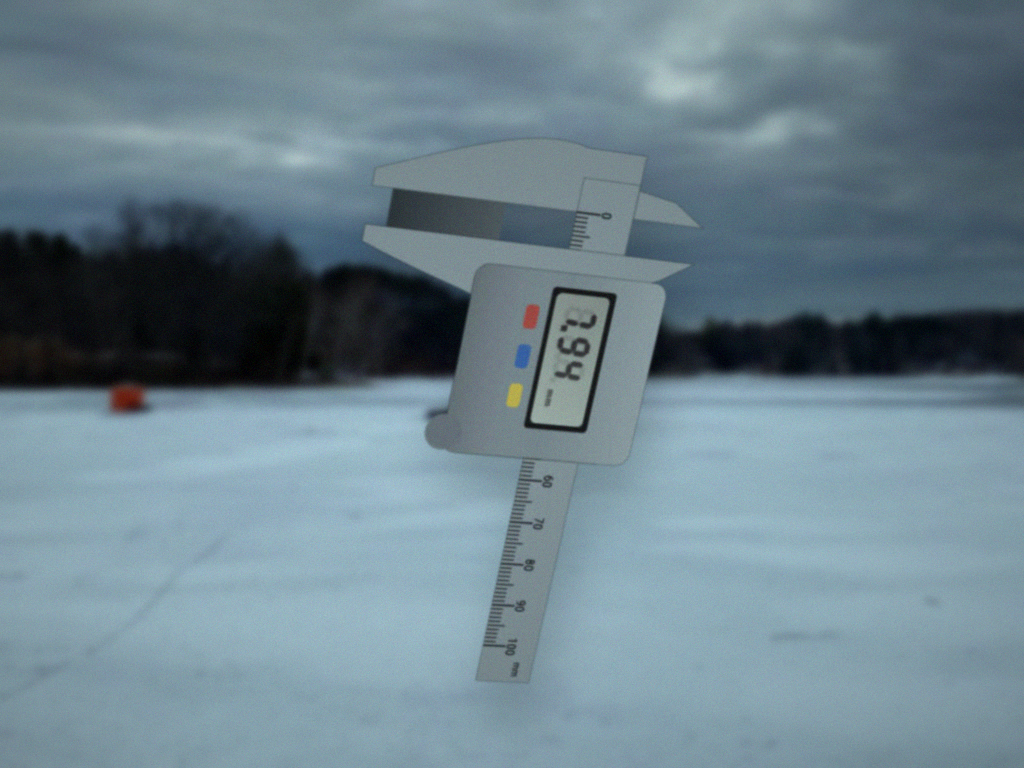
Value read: 7.94mm
